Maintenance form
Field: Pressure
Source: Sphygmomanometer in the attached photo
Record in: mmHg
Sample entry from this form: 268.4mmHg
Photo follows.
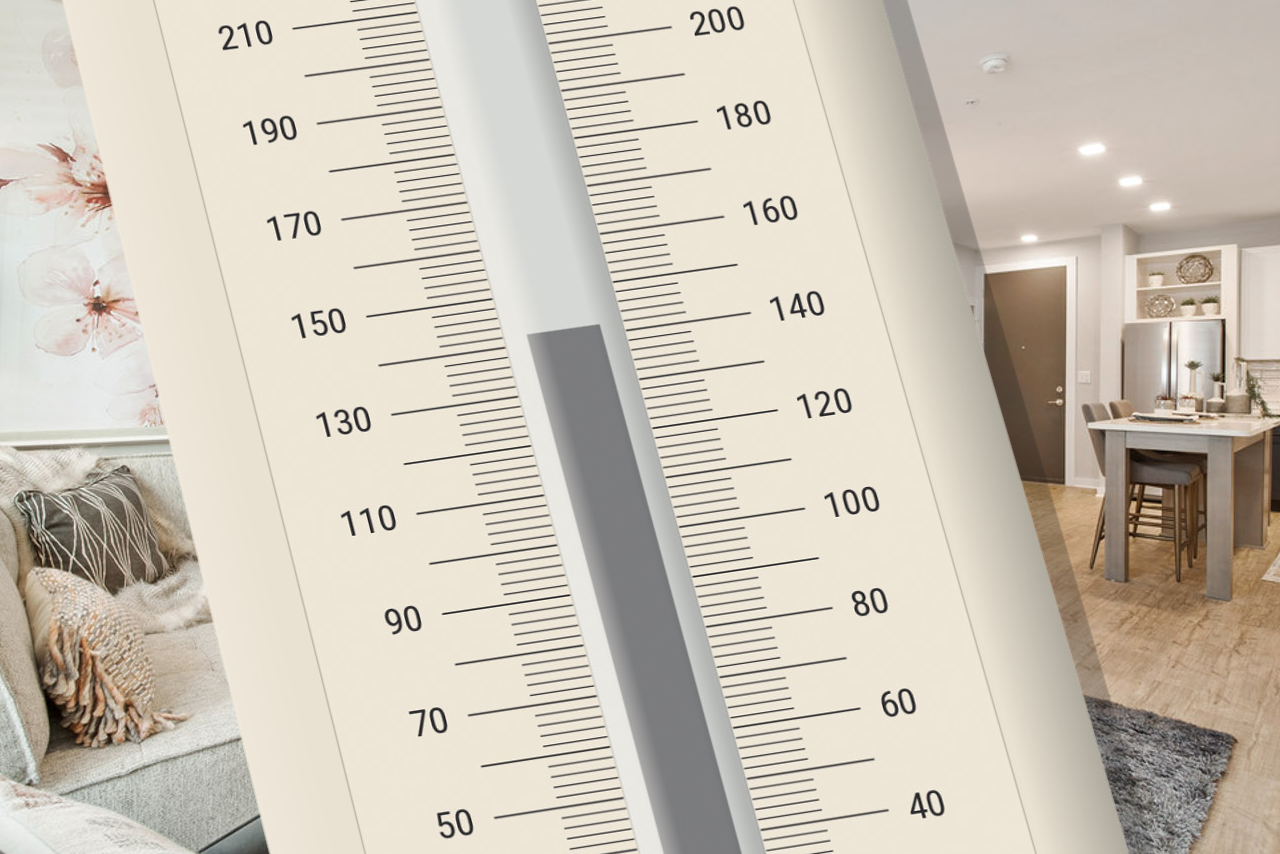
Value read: 142mmHg
